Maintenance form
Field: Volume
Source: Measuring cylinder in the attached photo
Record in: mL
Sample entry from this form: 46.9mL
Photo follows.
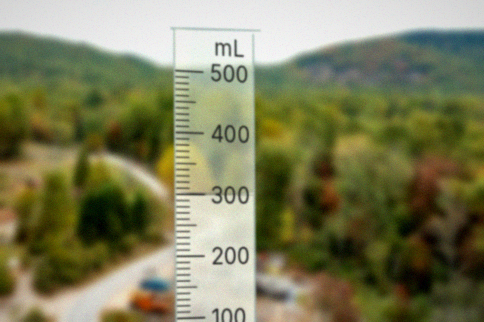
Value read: 300mL
